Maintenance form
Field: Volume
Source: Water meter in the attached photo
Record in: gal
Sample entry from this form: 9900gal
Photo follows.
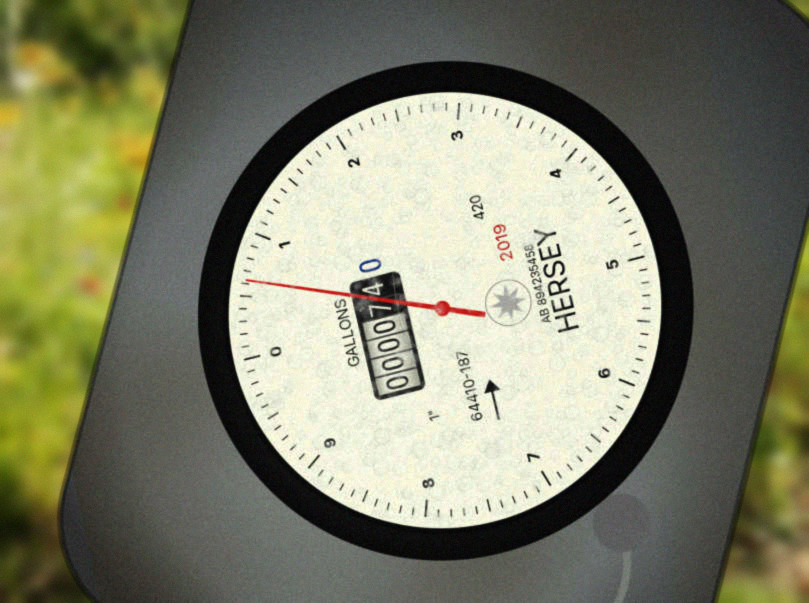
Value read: 740.6gal
